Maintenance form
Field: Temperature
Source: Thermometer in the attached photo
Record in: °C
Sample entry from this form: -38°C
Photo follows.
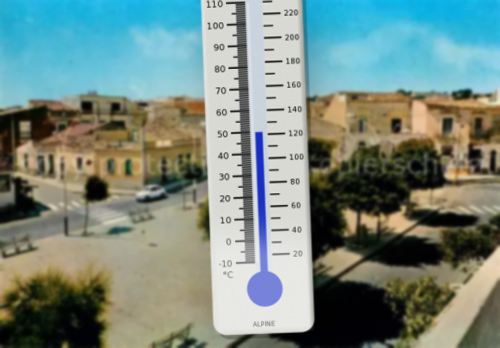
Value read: 50°C
